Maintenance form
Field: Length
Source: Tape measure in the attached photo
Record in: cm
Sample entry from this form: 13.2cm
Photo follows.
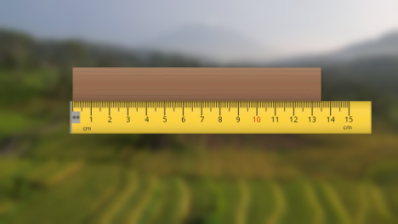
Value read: 13.5cm
